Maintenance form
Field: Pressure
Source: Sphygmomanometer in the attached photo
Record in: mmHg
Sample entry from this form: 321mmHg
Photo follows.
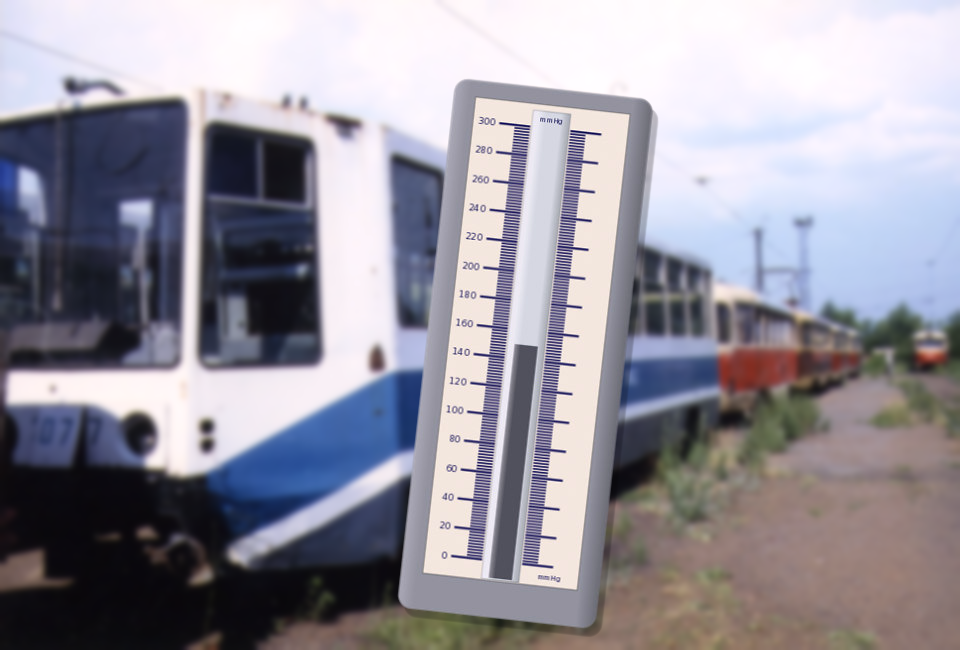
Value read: 150mmHg
